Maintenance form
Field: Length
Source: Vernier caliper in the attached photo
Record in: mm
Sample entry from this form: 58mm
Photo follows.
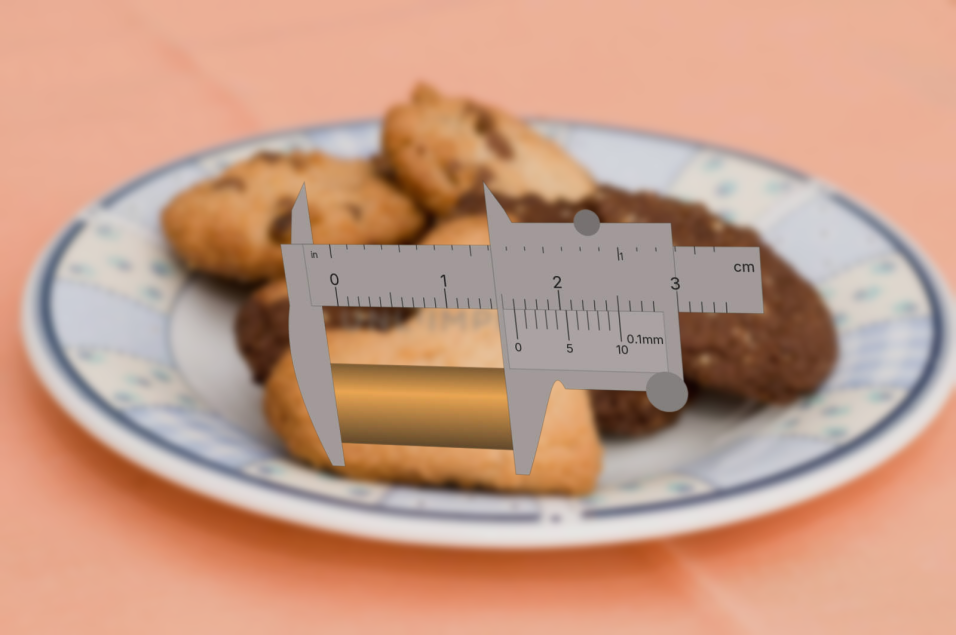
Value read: 16.0mm
